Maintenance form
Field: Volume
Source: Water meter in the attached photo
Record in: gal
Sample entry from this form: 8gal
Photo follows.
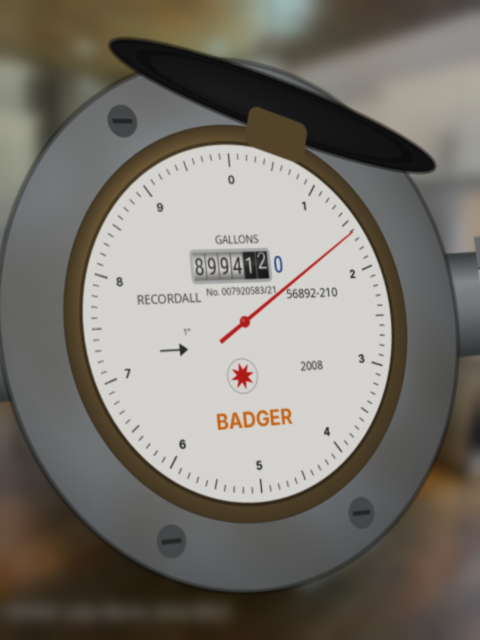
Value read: 8994121.6gal
